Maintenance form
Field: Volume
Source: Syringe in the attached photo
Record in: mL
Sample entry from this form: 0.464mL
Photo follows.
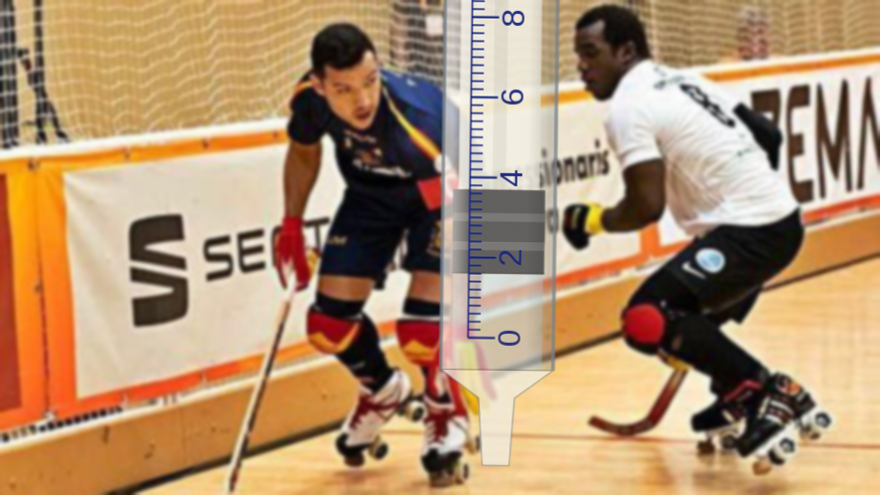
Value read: 1.6mL
